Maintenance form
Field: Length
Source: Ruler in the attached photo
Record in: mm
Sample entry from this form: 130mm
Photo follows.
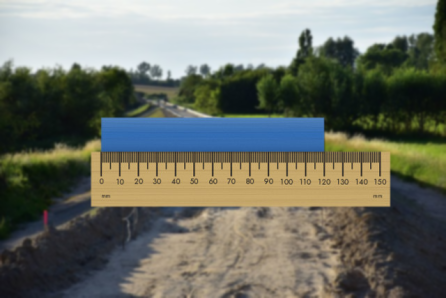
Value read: 120mm
